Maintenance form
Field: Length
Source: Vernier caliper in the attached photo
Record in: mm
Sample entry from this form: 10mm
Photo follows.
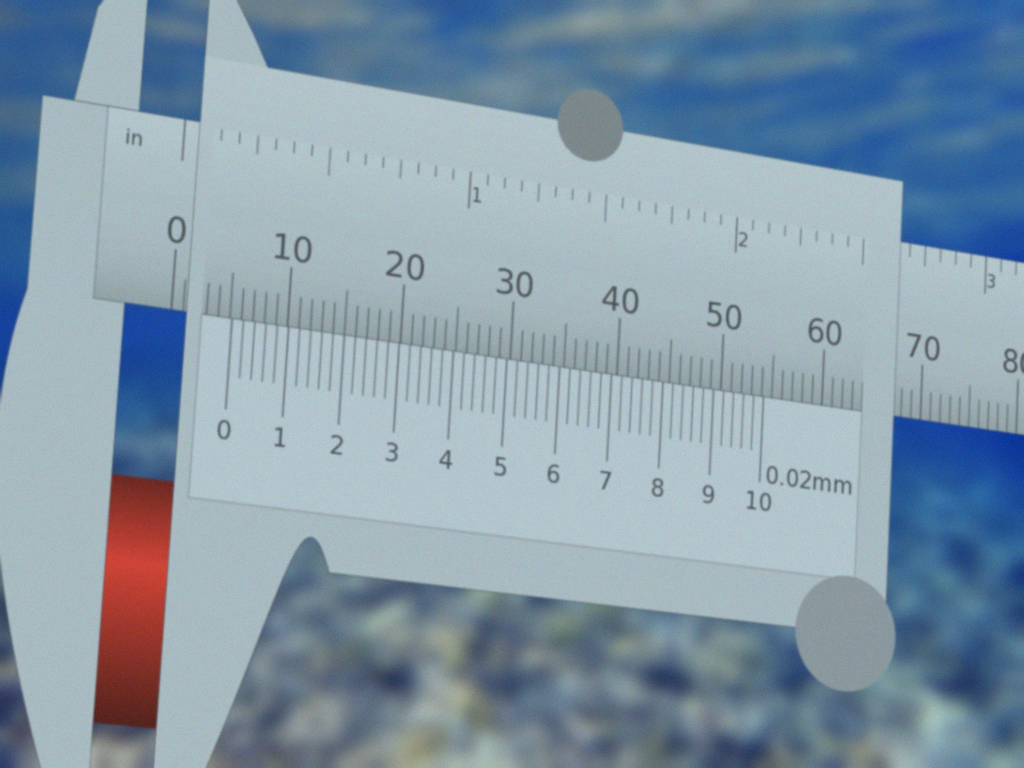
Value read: 5.2mm
